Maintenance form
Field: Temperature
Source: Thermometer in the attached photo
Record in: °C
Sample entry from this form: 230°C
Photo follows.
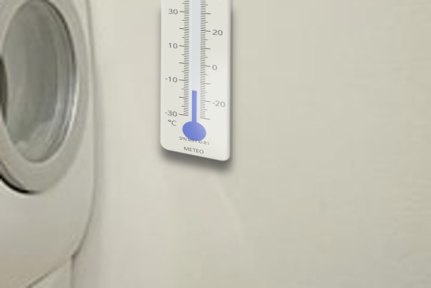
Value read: -15°C
